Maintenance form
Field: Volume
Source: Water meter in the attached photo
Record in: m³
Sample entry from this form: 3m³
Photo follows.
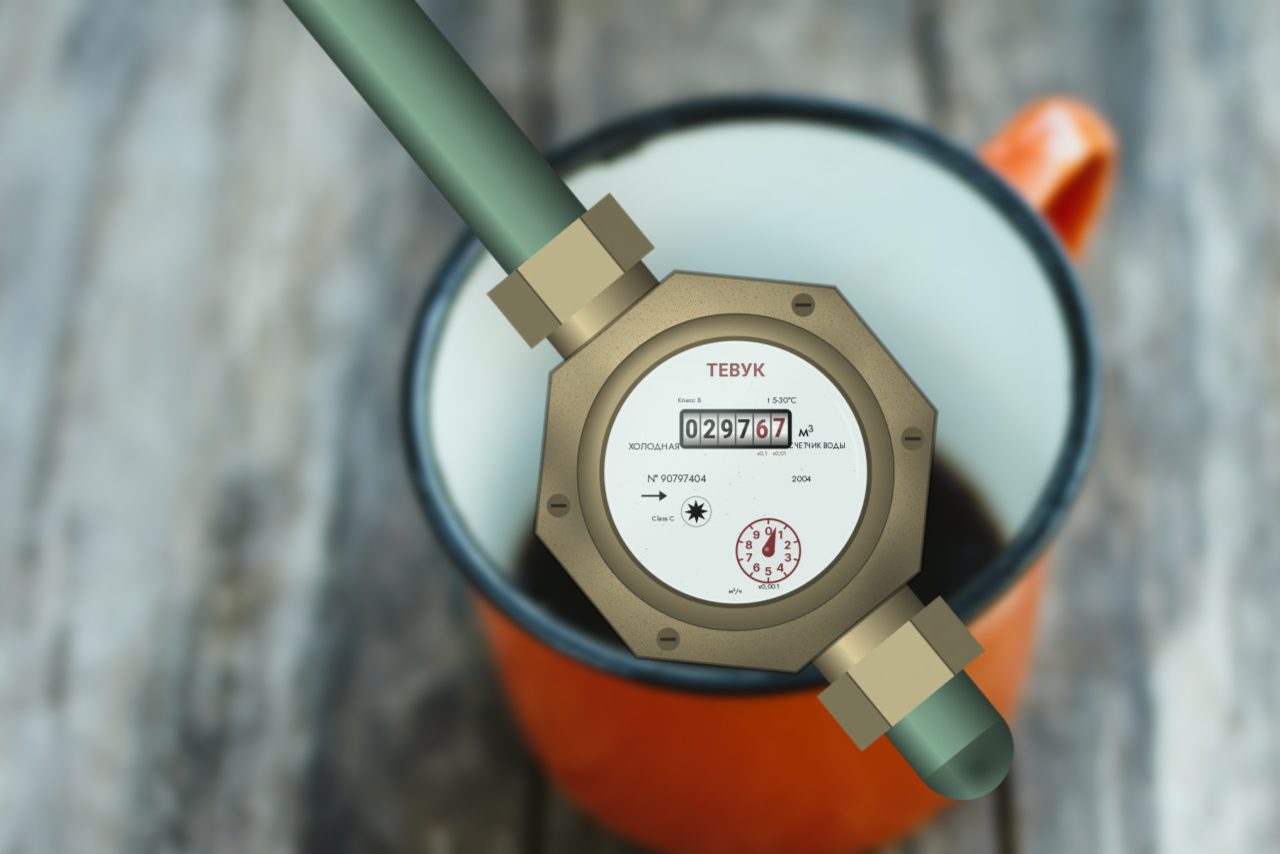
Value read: 297.670m³
